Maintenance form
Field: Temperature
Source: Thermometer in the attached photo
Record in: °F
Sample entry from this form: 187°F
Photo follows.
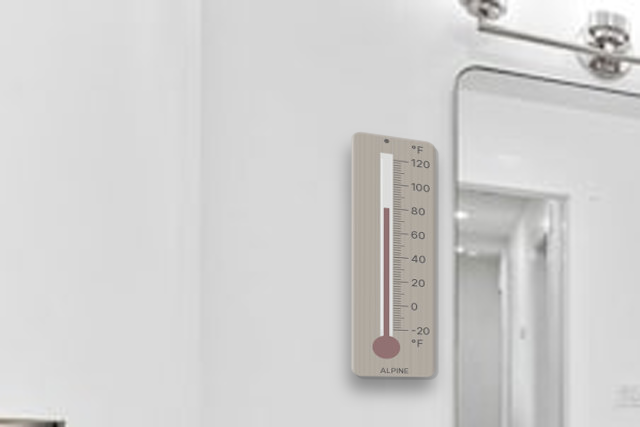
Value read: 80°F
